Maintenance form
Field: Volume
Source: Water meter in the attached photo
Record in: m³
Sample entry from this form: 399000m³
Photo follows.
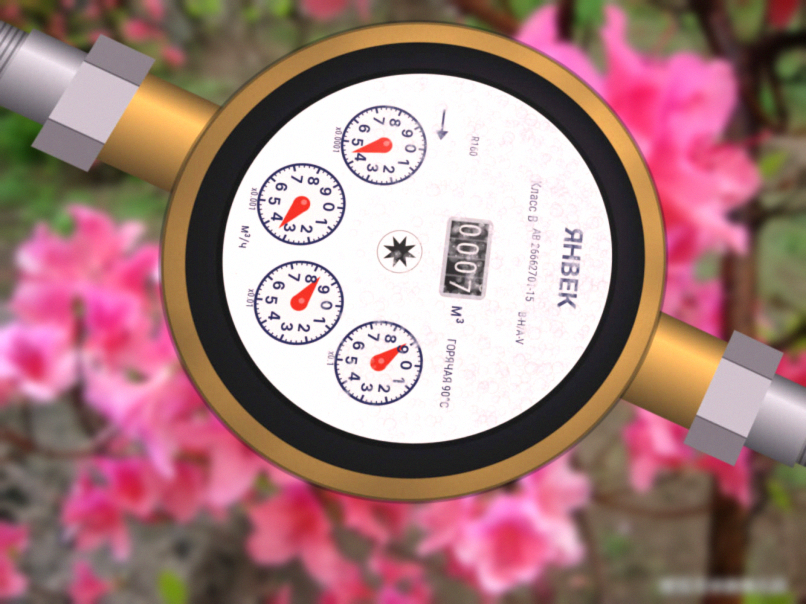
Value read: 6.8834m³
